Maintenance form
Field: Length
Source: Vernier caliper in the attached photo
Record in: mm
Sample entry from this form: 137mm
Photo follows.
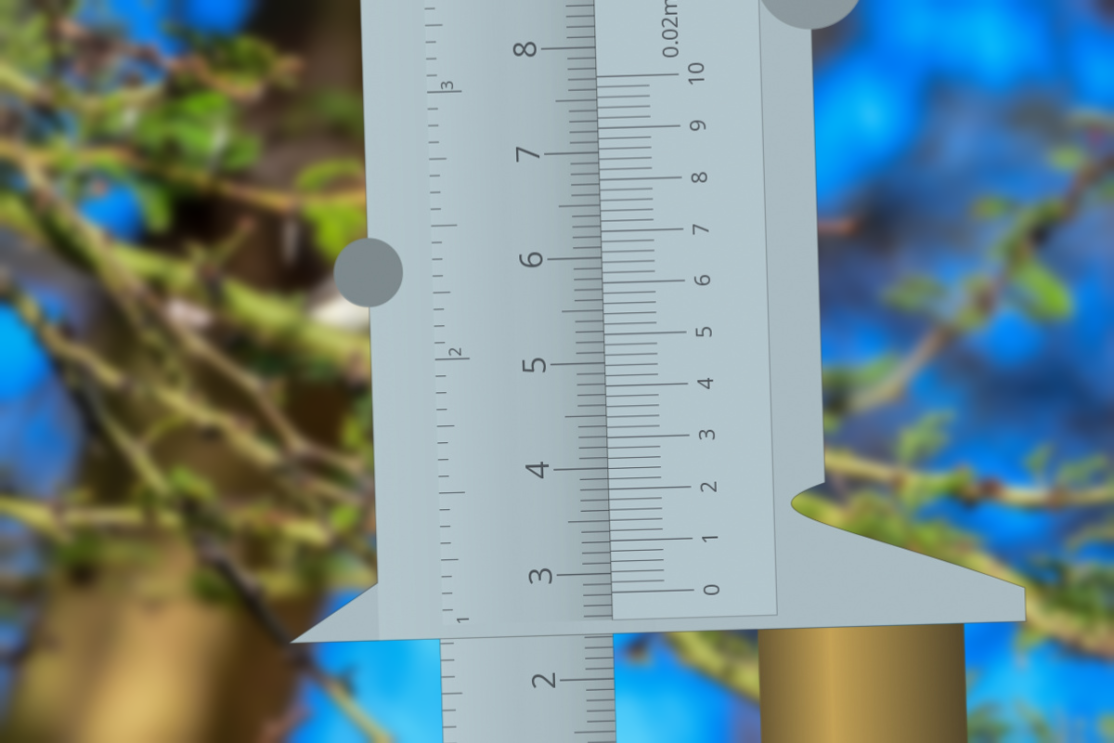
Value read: 28.2mm
